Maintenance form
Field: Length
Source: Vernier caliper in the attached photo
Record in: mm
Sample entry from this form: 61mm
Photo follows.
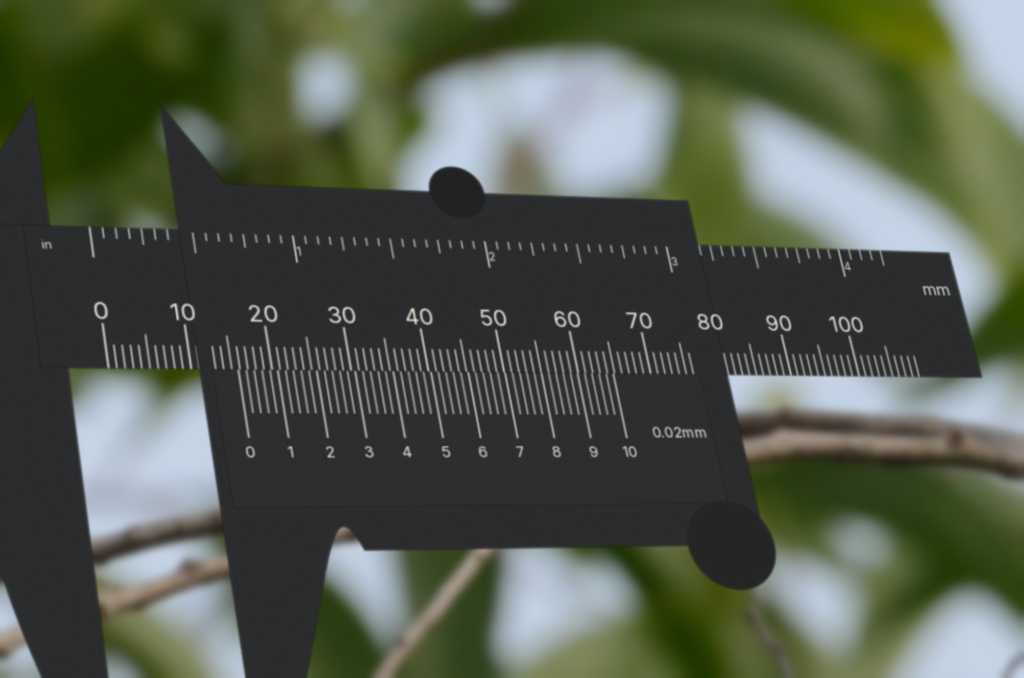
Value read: 15.8mm
